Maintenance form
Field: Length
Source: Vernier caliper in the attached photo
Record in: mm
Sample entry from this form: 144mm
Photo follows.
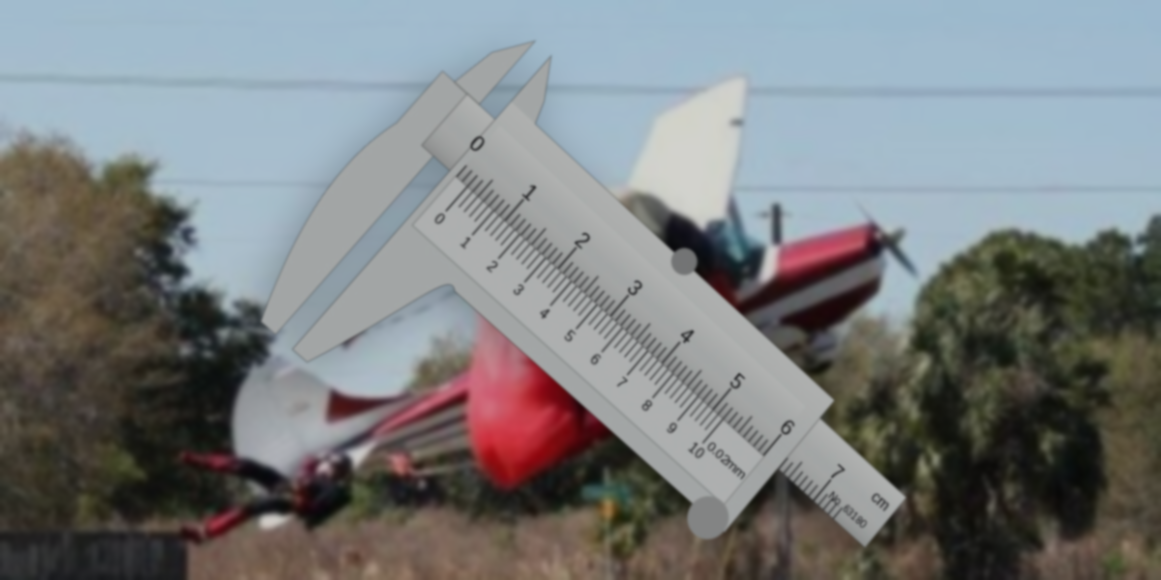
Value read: 3.0mm
